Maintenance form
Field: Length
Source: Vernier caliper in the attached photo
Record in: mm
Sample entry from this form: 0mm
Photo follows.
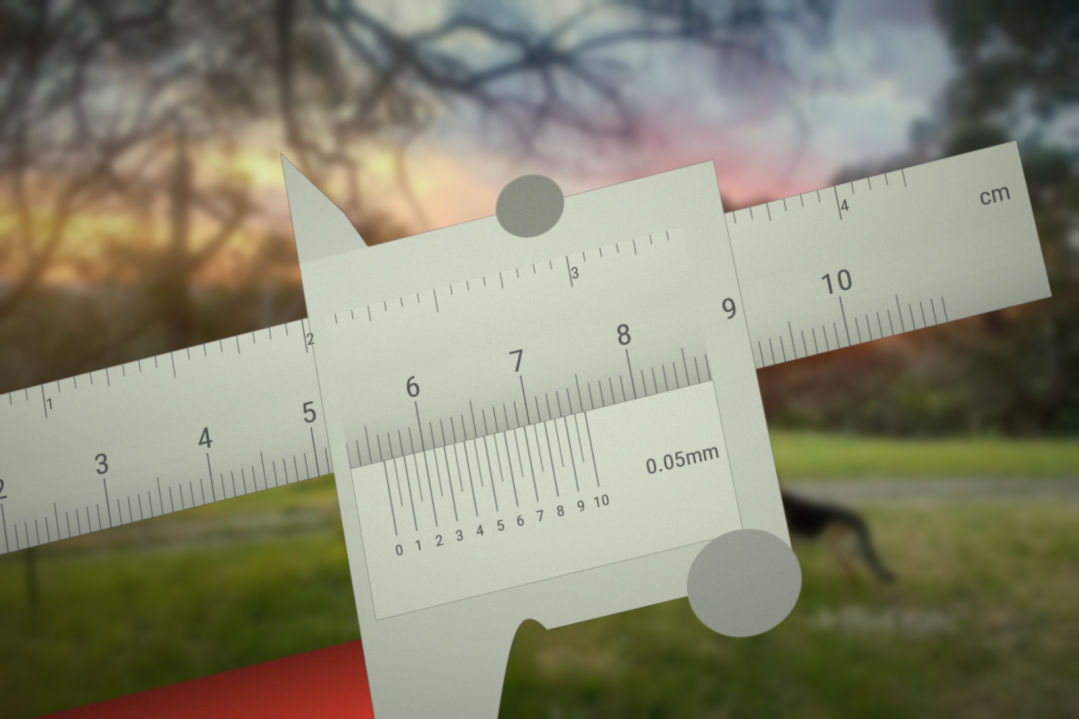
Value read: 56.2mm
